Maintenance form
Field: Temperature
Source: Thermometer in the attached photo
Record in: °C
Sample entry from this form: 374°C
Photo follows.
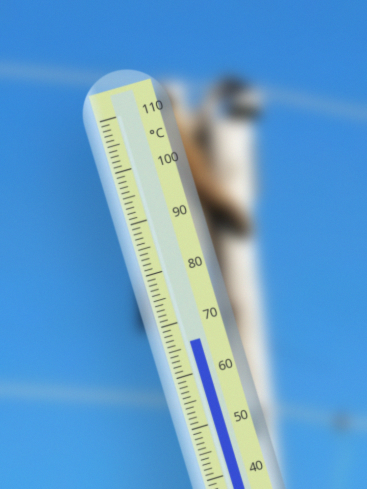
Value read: 66°C
